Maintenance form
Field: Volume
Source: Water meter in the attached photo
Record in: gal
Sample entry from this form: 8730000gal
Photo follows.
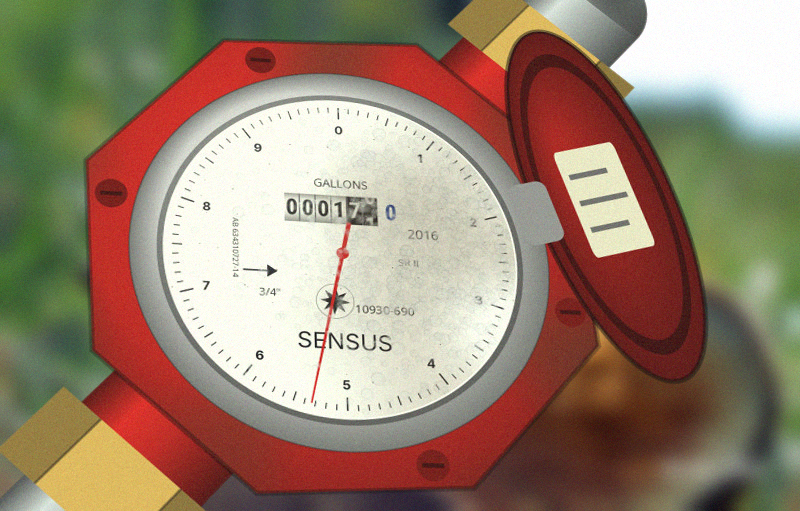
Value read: 1705.3gal
